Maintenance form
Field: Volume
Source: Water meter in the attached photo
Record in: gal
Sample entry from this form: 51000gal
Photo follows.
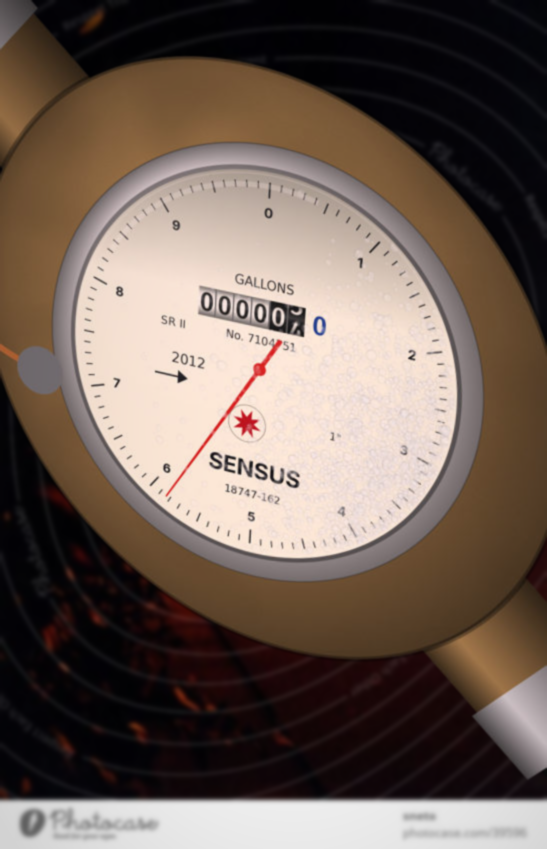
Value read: 35.8gal
